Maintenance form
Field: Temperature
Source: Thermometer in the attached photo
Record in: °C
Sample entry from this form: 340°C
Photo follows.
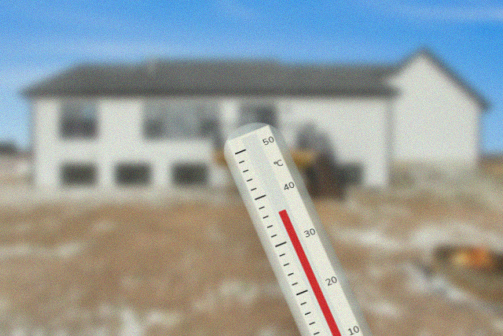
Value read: 36°C
